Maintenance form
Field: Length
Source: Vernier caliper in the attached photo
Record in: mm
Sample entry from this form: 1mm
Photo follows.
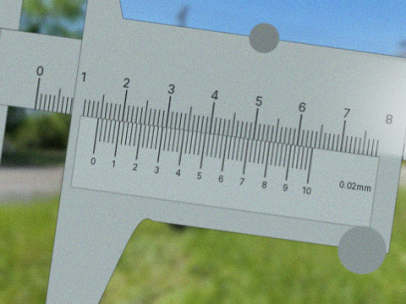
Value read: 14.5mm
